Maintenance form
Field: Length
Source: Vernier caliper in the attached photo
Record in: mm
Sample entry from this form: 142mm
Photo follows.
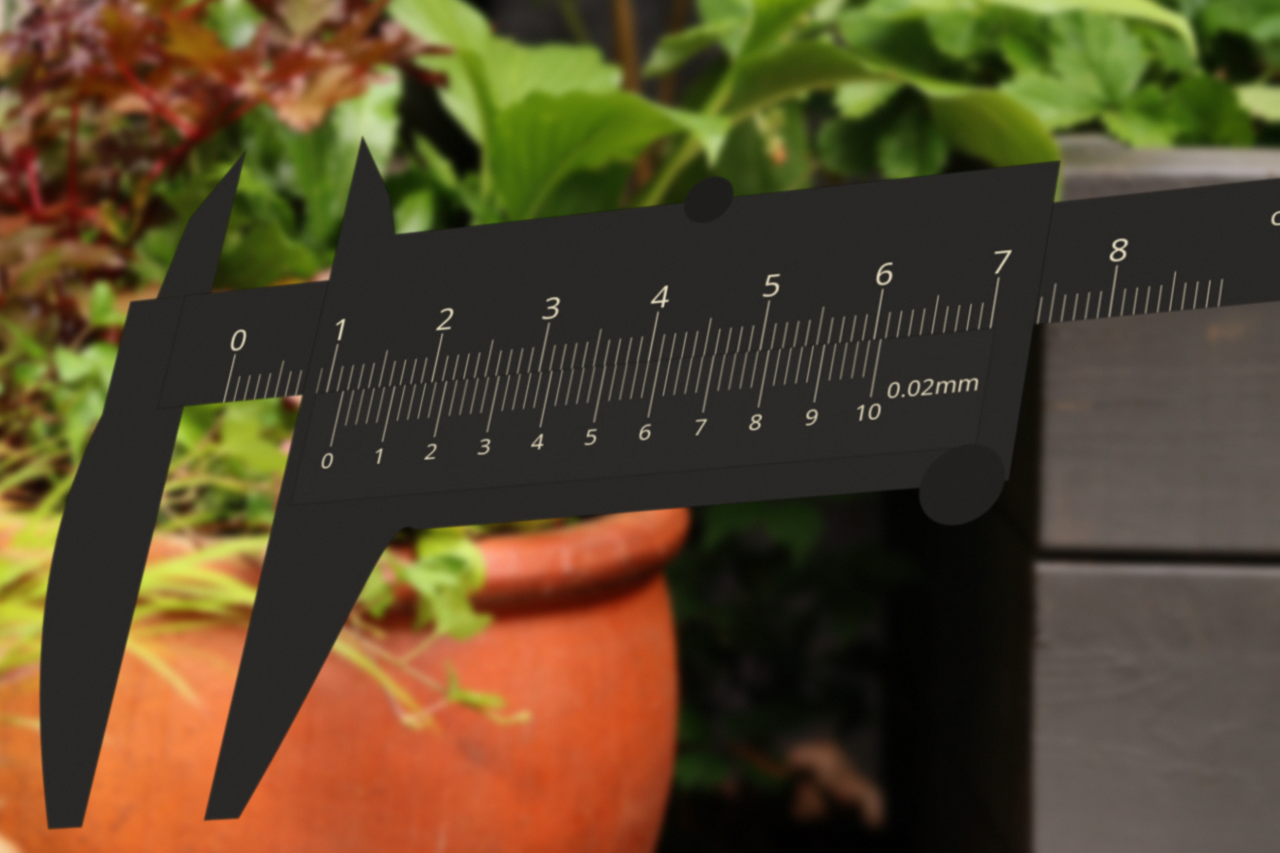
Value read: 11.6mm
